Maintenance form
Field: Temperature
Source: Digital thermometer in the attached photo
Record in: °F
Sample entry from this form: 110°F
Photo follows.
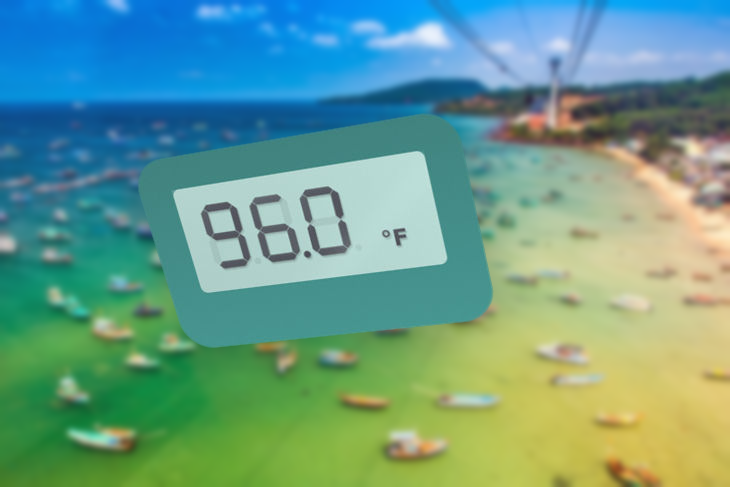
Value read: 96.0°F
